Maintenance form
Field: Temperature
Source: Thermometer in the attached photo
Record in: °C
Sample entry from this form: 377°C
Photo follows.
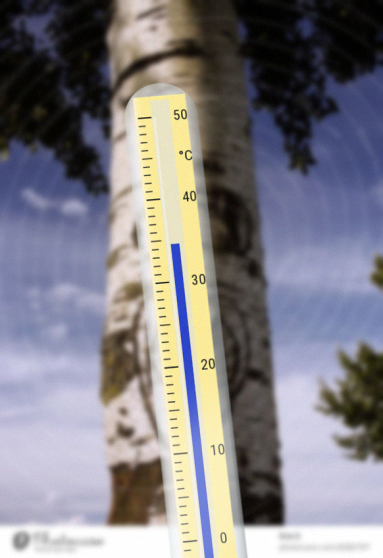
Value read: 34.5°C
